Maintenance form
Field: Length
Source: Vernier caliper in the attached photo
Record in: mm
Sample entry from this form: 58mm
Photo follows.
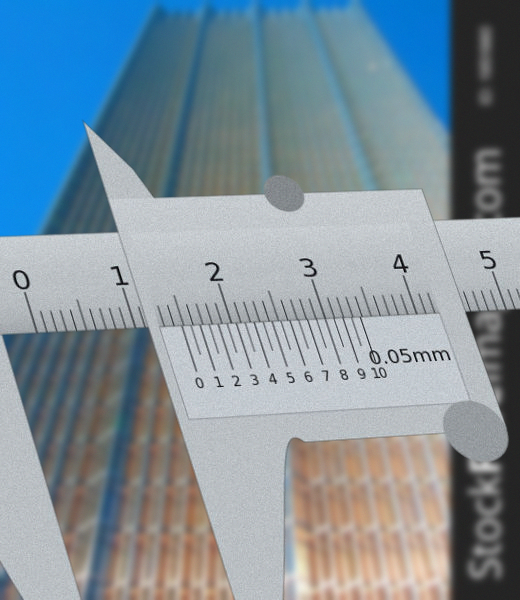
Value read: 14.8mm
